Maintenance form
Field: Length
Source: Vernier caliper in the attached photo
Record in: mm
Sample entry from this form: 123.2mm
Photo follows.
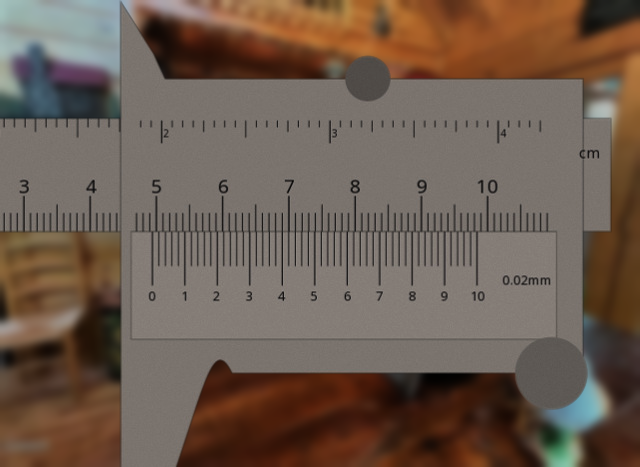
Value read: 49.4mm
